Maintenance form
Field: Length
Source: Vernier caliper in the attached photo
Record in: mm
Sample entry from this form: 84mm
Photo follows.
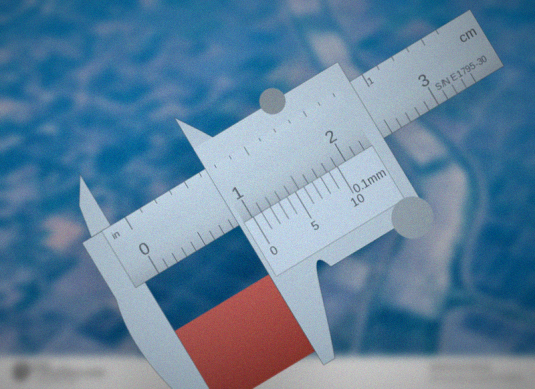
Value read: 10.1mm
